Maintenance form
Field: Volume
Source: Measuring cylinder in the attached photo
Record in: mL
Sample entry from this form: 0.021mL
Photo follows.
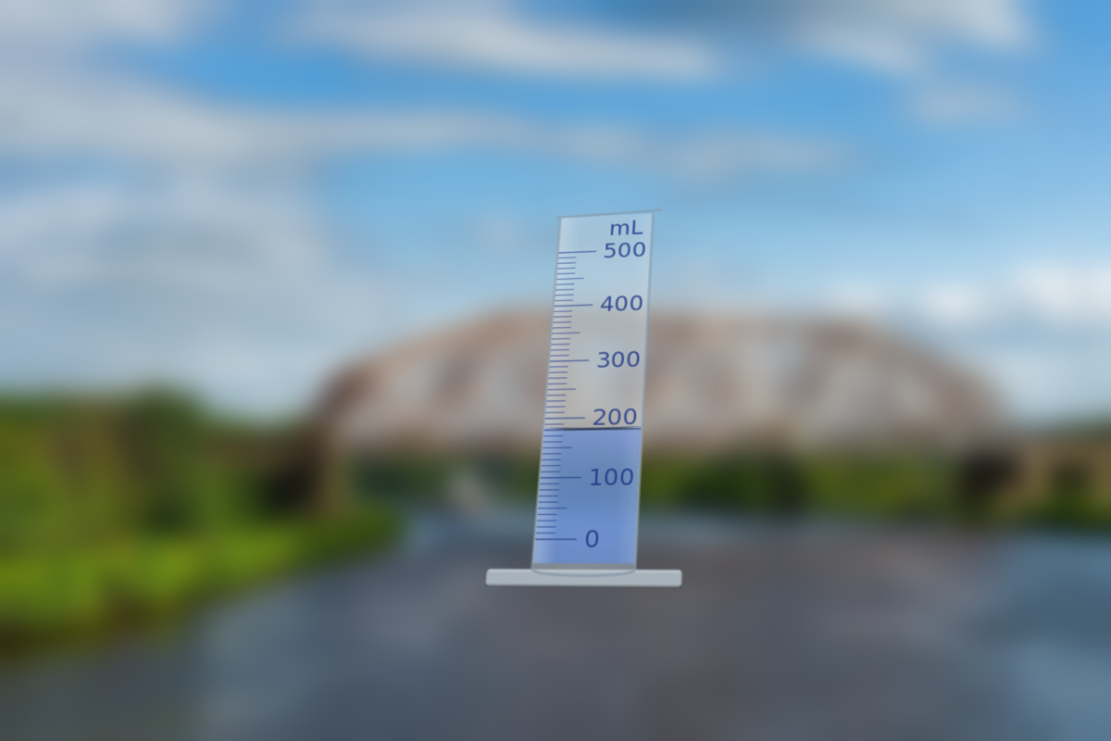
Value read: 180mL
